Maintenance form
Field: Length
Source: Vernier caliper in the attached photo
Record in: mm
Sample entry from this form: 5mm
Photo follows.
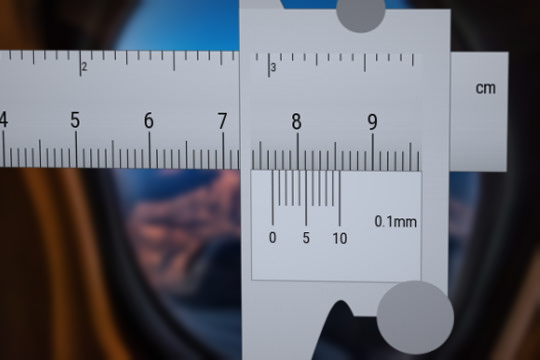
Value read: 76.6mm
